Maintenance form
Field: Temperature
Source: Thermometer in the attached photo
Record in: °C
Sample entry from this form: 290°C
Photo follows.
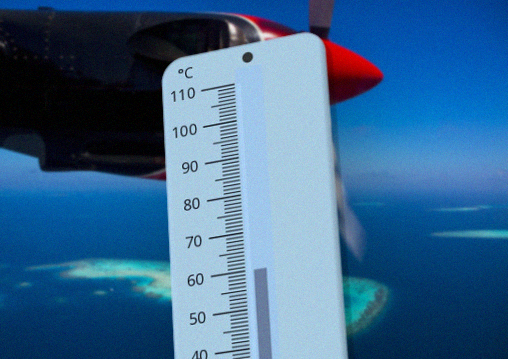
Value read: 60°C
